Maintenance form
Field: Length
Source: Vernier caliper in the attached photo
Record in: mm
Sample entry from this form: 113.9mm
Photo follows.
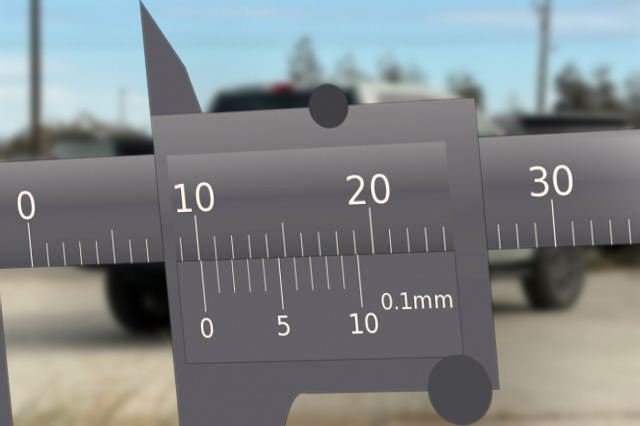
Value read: 10.1mm
